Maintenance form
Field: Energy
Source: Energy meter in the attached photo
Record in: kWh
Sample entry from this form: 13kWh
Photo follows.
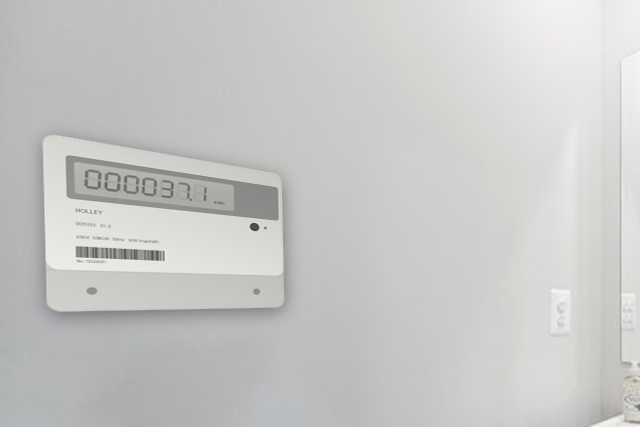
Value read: 37.1kWh
